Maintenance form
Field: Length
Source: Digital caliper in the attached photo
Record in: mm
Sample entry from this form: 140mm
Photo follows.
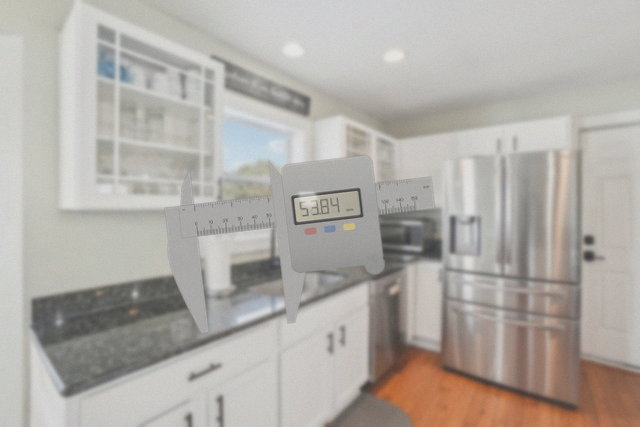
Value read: 53.84mm
